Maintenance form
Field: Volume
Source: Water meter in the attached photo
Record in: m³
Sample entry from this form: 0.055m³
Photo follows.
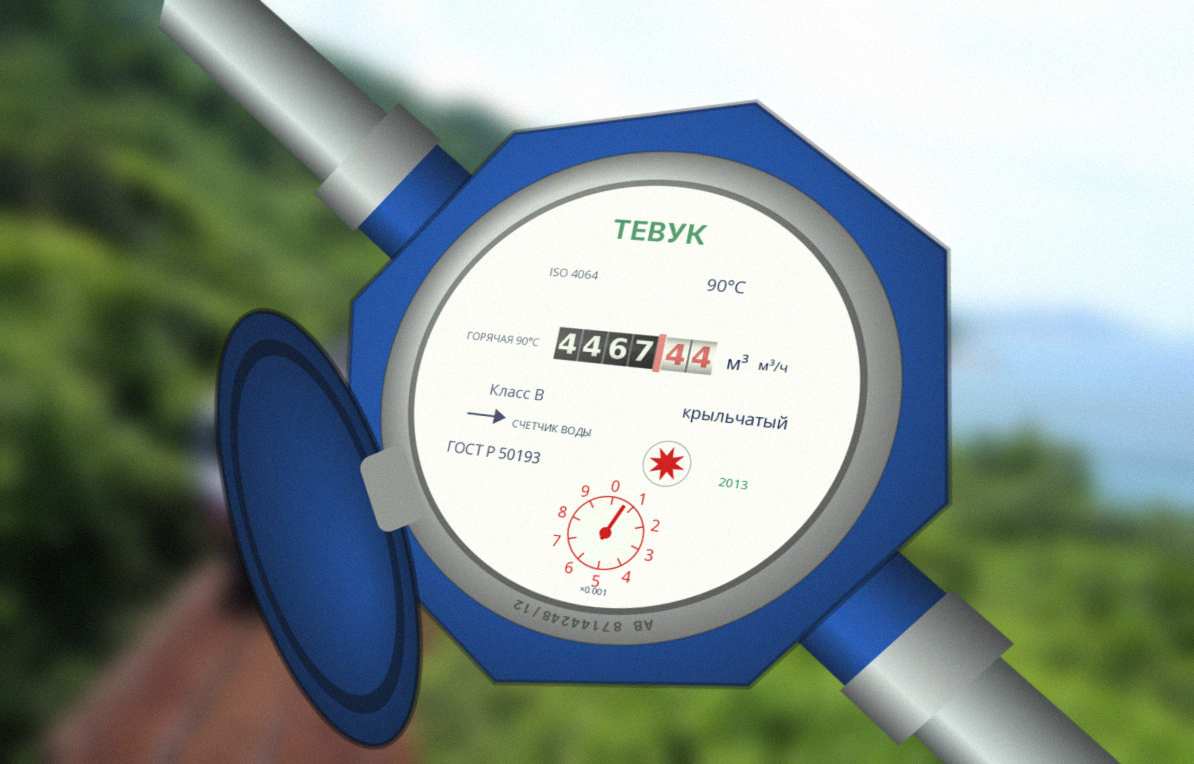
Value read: 4467.440m³
